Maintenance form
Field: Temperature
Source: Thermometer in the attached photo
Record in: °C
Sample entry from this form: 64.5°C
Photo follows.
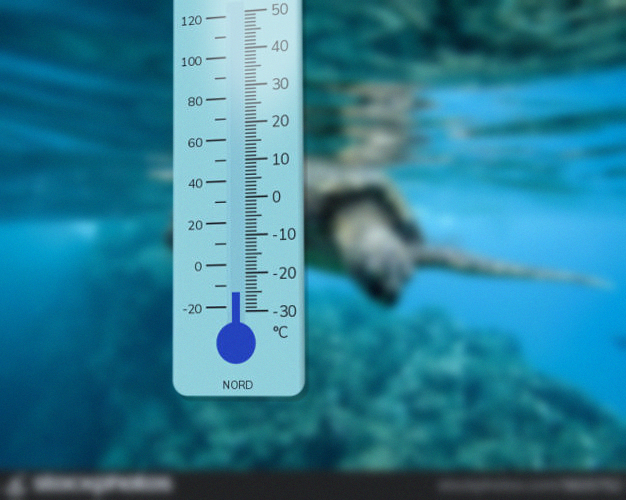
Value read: -25°C
